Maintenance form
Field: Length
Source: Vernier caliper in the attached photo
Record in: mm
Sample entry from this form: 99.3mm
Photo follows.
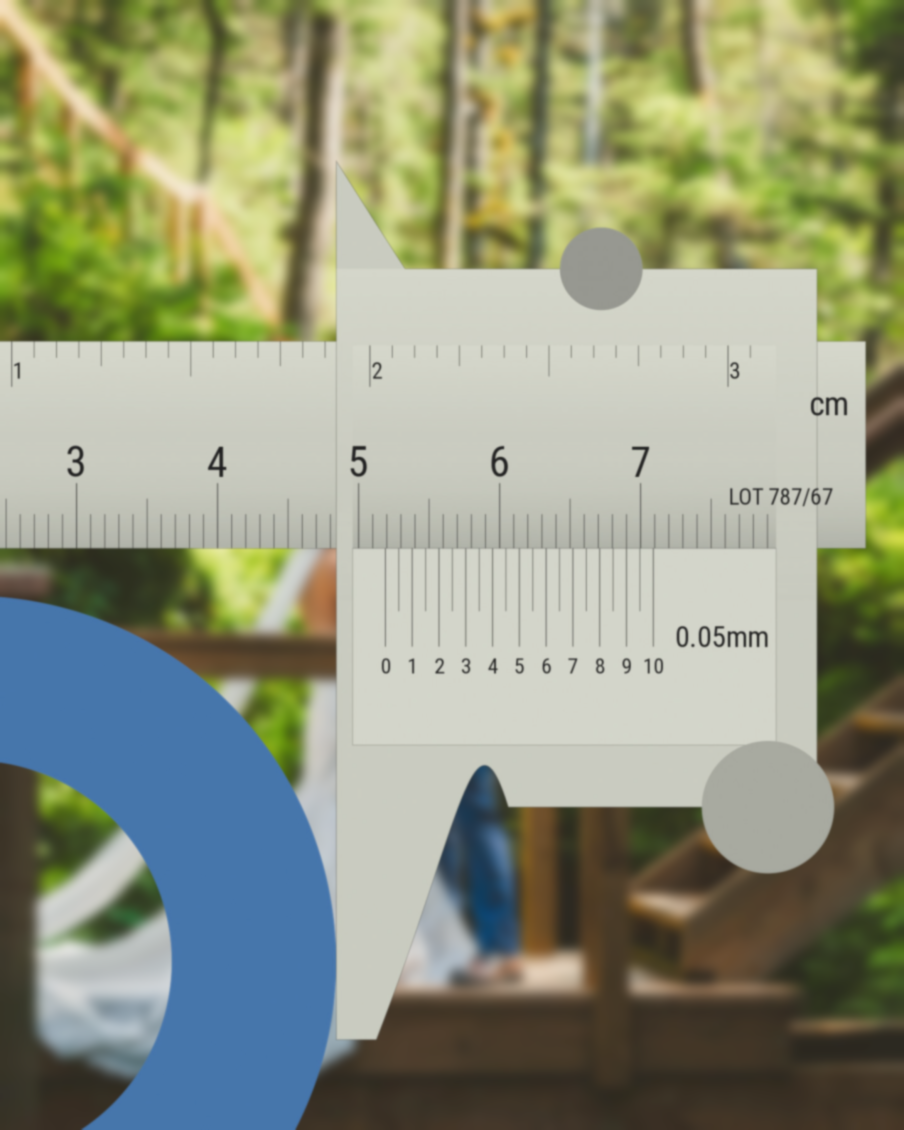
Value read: 51.9mm
